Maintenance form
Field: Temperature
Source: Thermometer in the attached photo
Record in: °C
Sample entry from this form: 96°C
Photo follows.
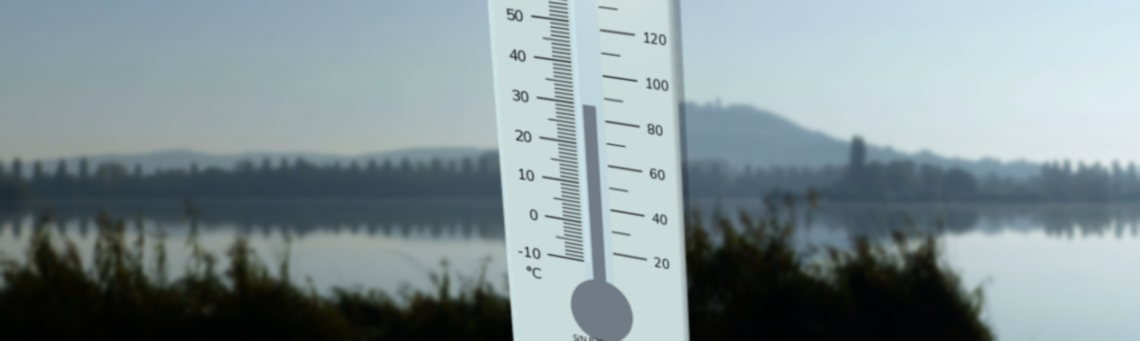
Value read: 30°C
